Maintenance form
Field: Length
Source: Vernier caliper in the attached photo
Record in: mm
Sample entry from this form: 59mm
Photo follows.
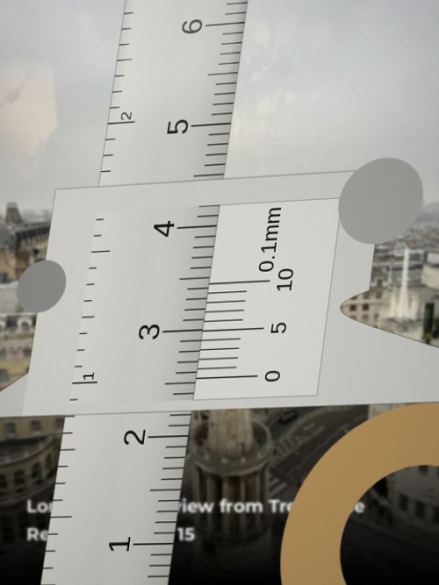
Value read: 25.4mm
